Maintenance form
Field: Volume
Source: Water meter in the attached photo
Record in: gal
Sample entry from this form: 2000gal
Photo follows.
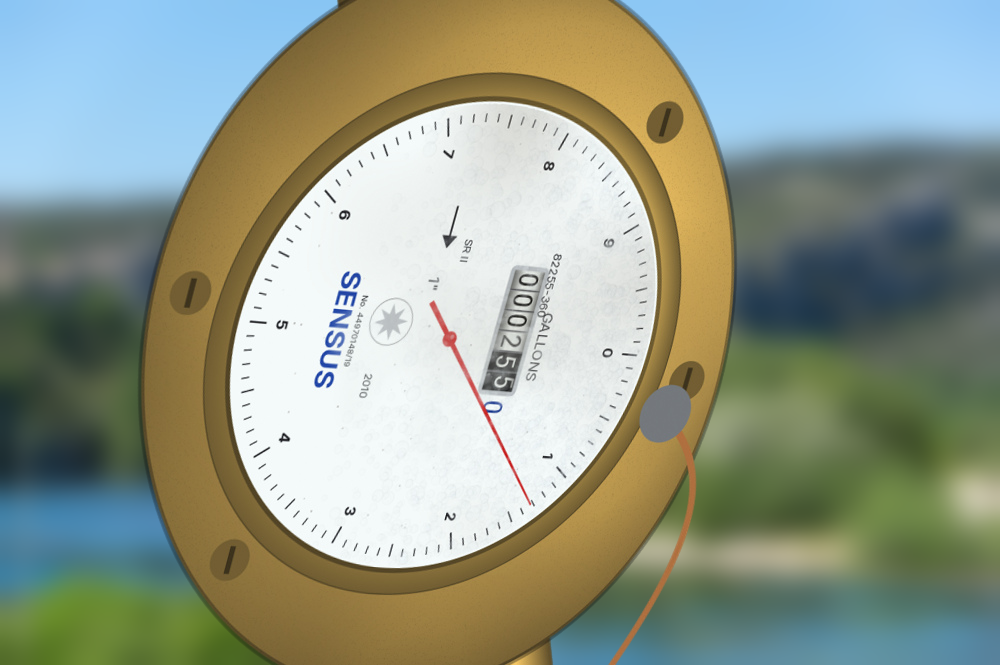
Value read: 2551.3gal
